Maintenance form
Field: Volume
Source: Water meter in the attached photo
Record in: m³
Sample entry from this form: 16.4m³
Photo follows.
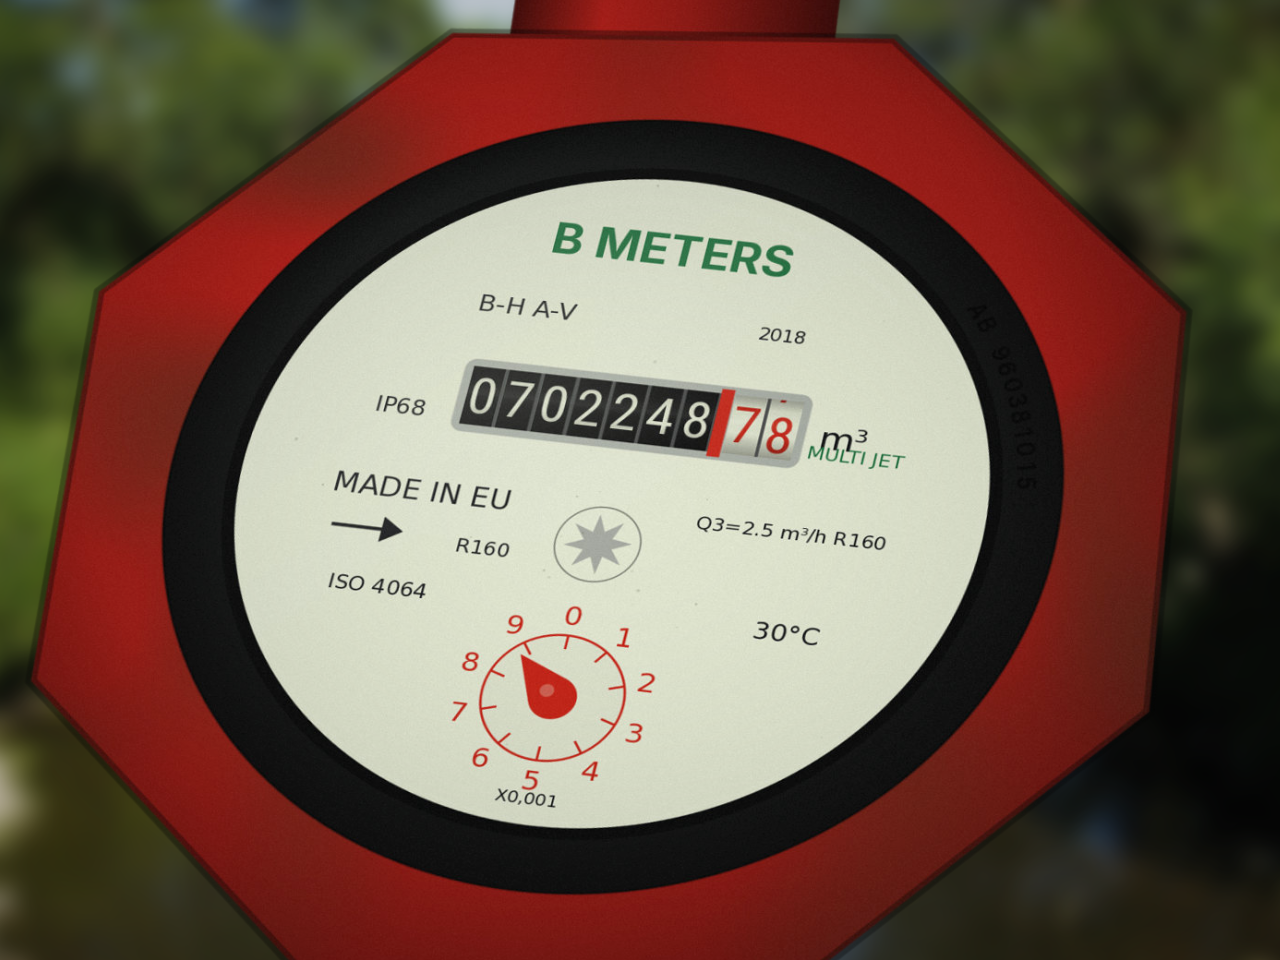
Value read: 702248.778m³
